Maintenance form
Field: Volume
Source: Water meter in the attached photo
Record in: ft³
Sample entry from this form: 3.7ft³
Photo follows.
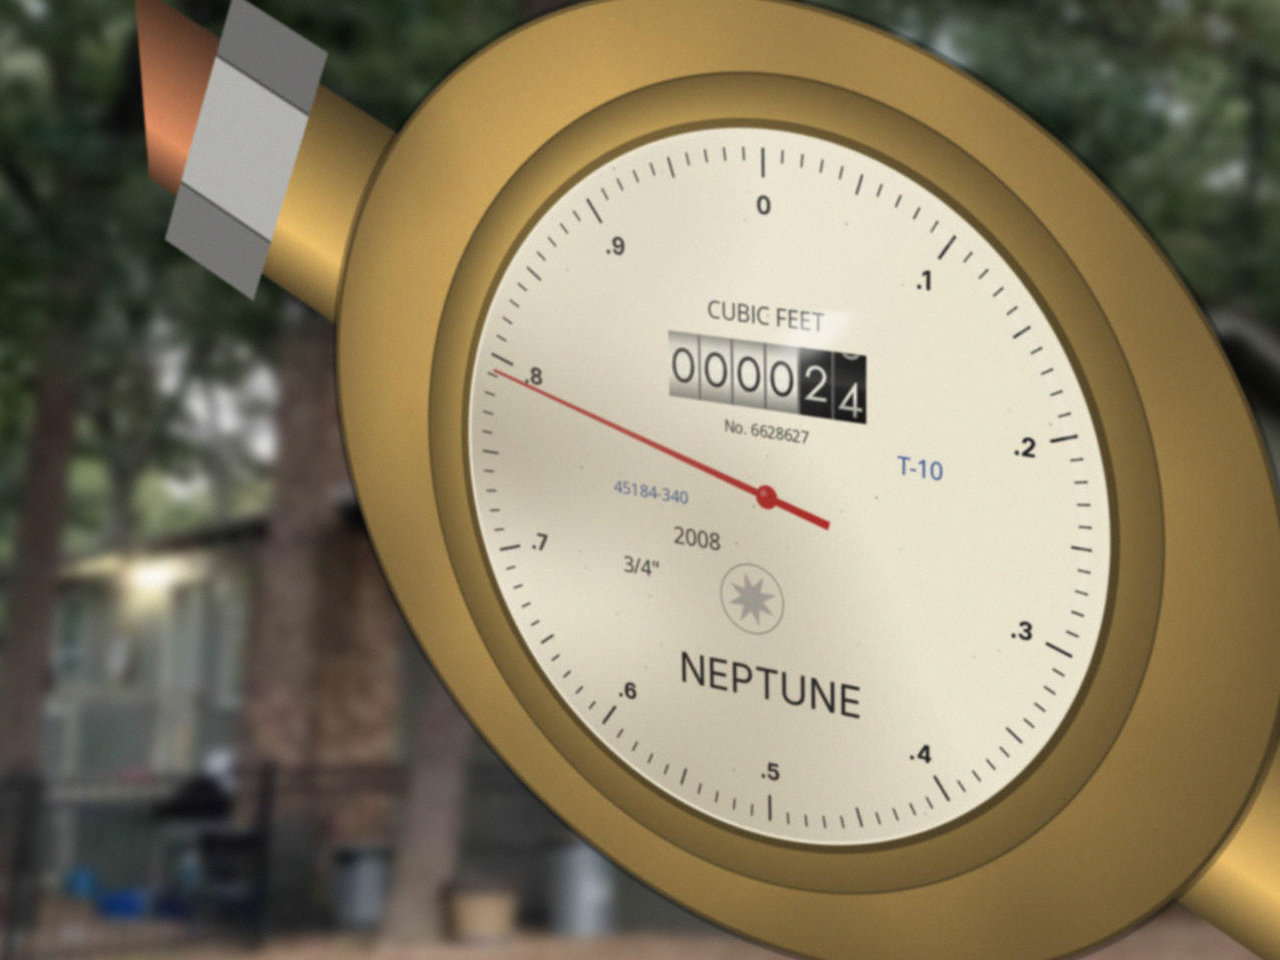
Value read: 23.79ft³
